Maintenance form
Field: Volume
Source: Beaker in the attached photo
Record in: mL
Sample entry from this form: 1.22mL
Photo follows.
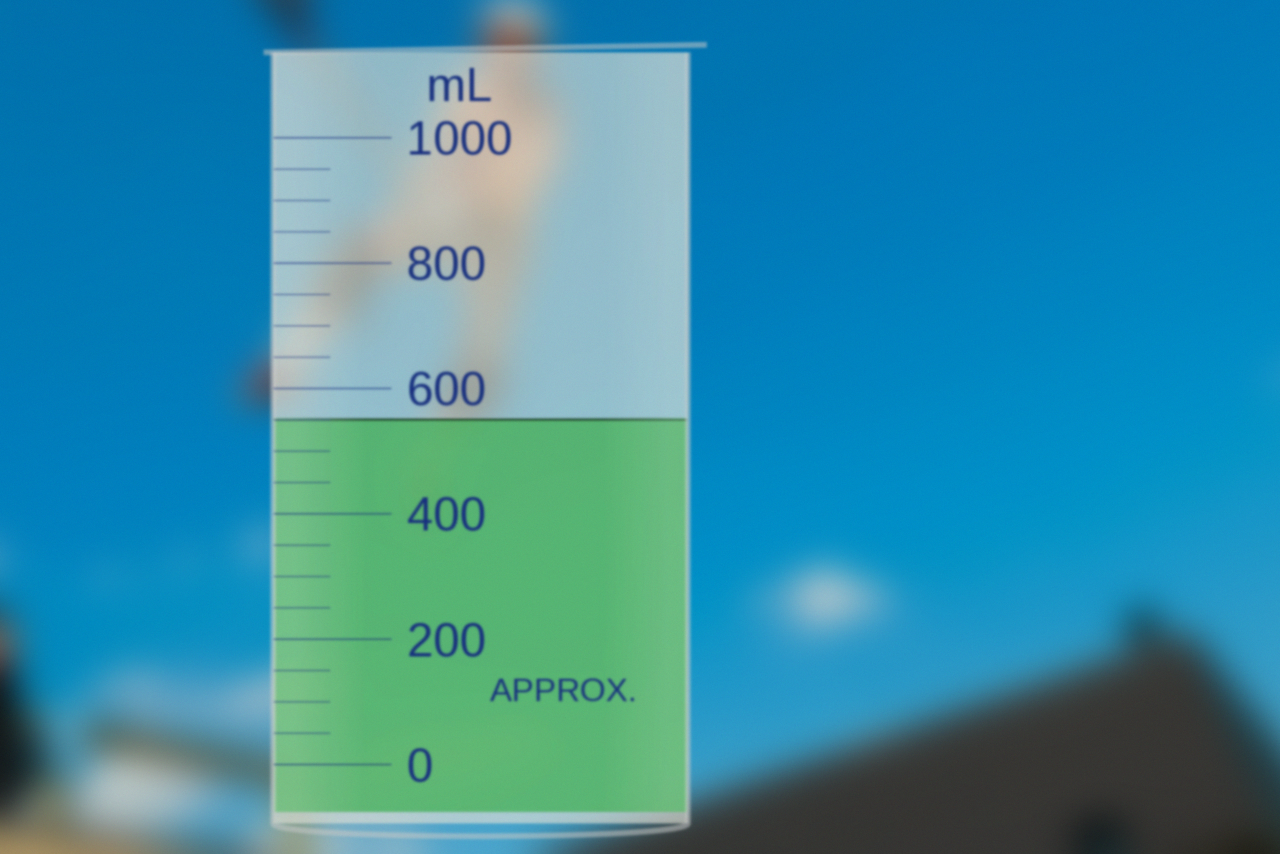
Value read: 550mL
